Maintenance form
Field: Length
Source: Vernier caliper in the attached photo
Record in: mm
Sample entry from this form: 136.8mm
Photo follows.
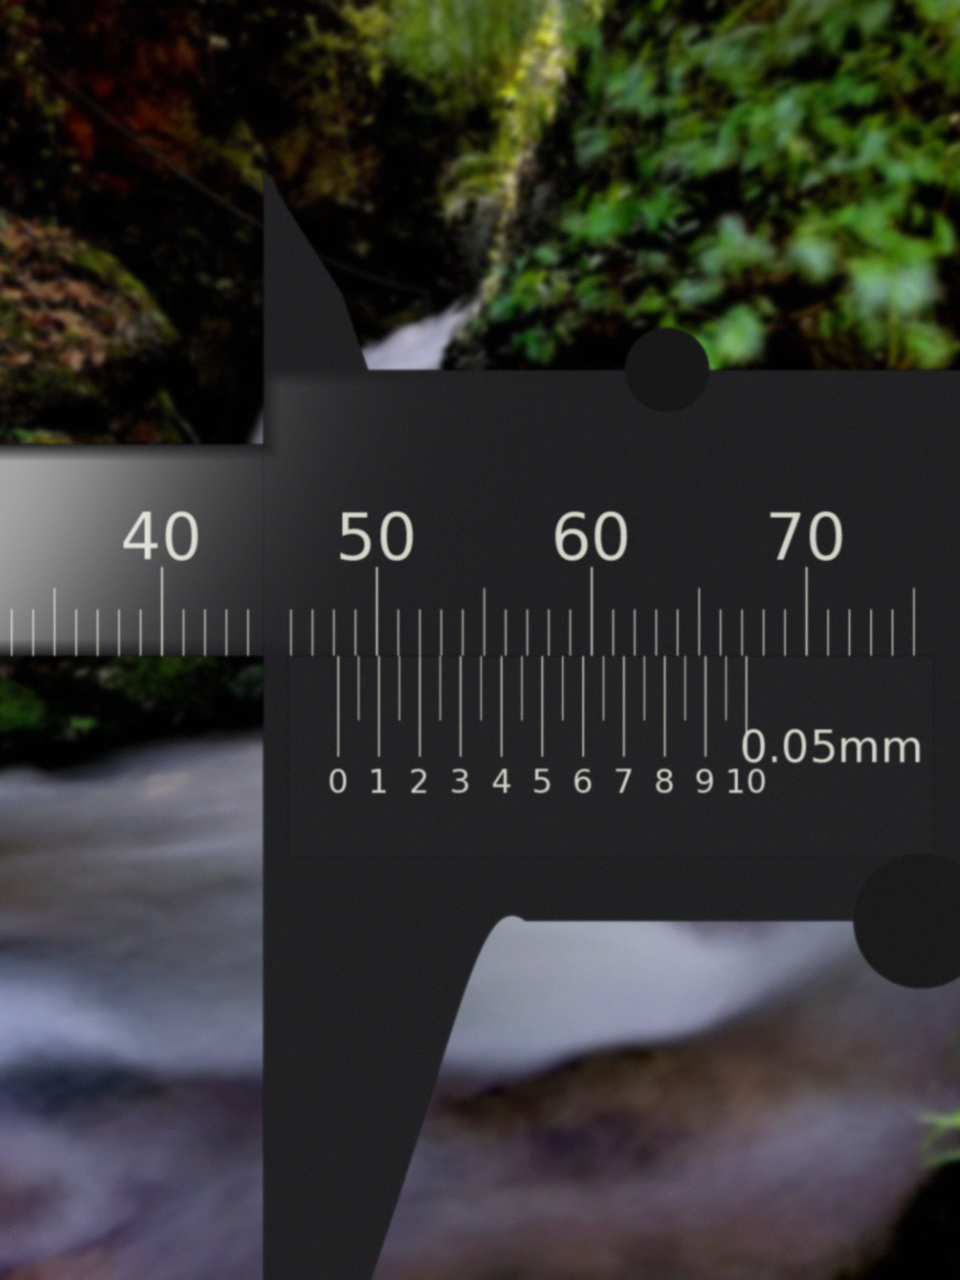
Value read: 48.2mm
